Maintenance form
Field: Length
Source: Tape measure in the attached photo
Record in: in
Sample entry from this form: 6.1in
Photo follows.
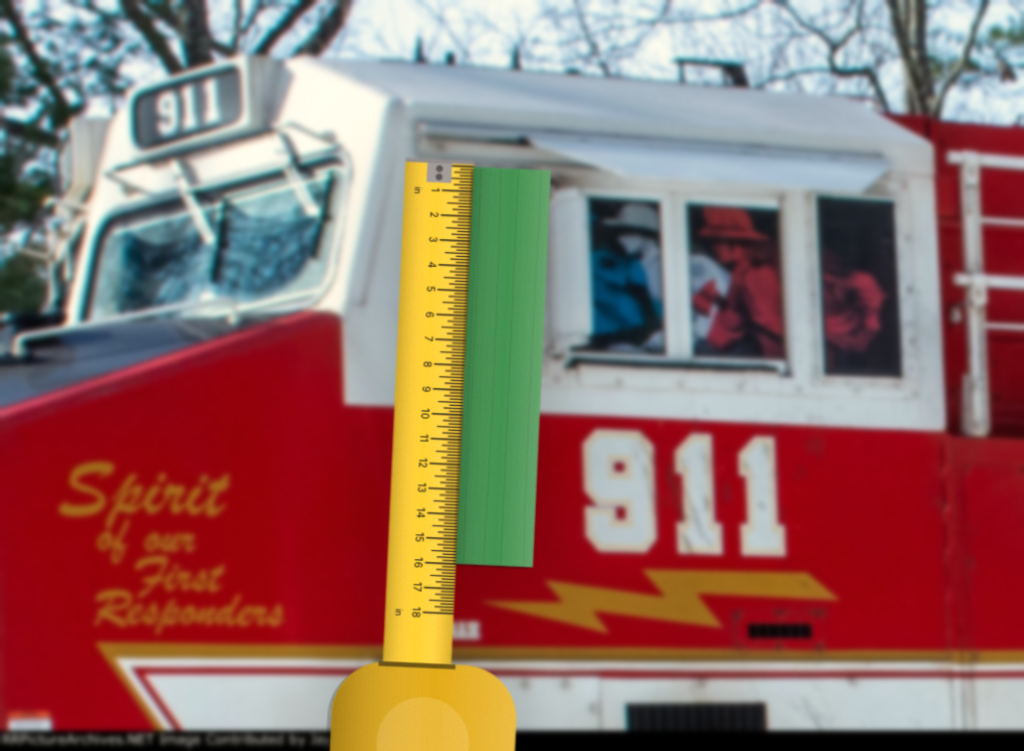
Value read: 16in
